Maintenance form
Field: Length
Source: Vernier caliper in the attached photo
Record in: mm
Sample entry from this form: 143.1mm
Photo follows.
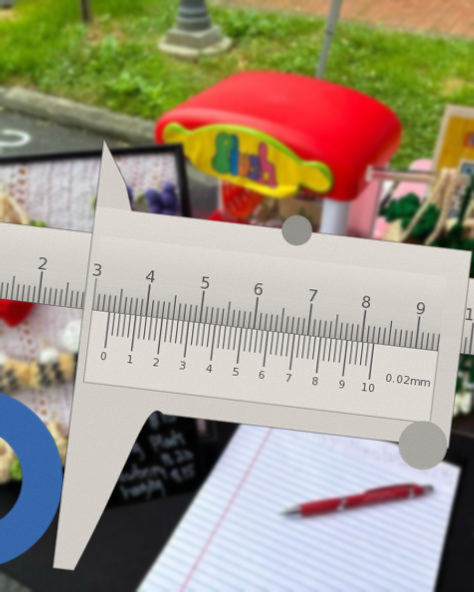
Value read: 33.2mm
